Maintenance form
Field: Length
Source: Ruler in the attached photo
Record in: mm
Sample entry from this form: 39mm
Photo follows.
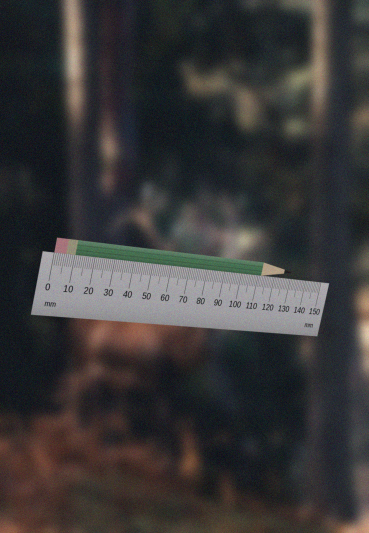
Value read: 130mm
